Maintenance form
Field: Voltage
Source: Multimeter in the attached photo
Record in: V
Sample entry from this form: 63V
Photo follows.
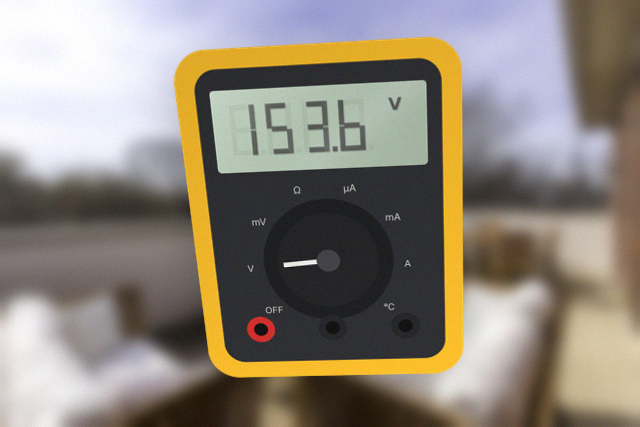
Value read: 153.6V
